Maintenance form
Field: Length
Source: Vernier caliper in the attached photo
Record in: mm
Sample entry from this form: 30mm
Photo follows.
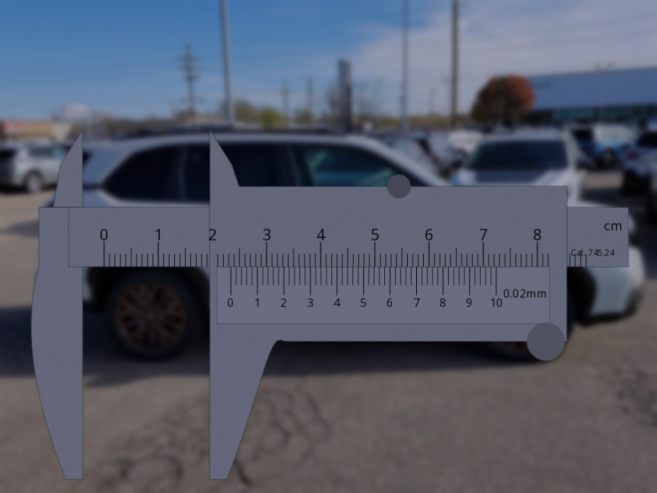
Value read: 23.4mm
